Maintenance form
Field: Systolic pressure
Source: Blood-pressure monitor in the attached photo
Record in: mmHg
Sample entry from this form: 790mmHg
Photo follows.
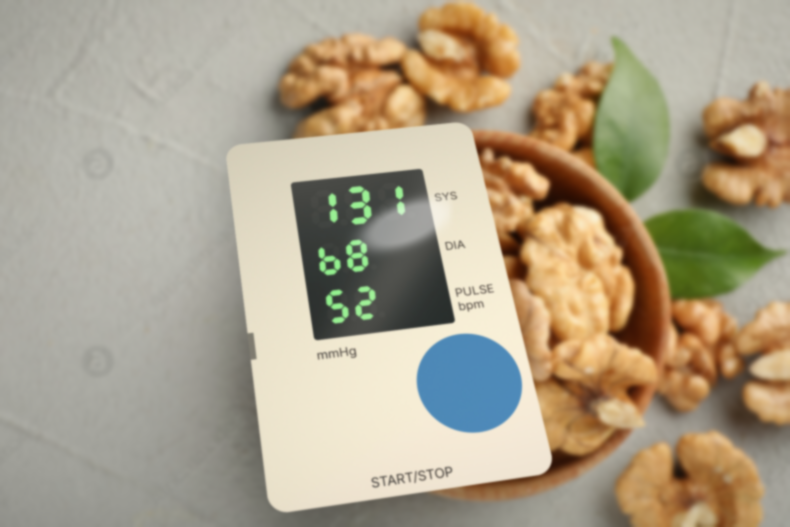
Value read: 131mmHg
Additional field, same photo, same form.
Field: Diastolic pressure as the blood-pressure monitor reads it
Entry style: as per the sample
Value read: 68mmHg
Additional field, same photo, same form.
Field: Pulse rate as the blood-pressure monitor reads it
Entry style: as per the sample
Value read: 52bpm
